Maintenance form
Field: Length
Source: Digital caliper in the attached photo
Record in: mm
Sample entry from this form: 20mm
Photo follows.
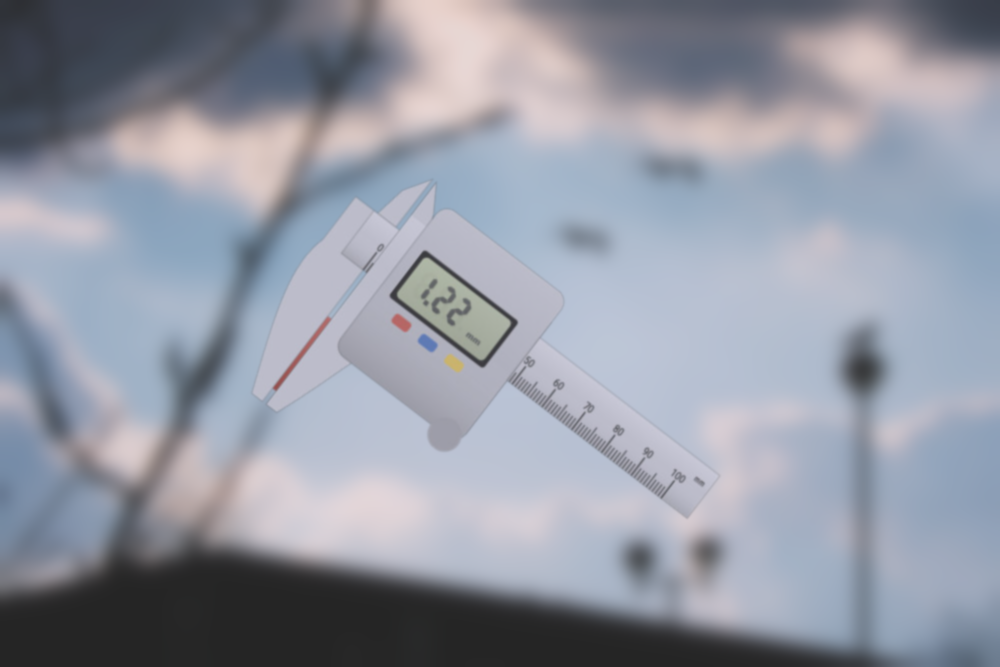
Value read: 1.22mm
